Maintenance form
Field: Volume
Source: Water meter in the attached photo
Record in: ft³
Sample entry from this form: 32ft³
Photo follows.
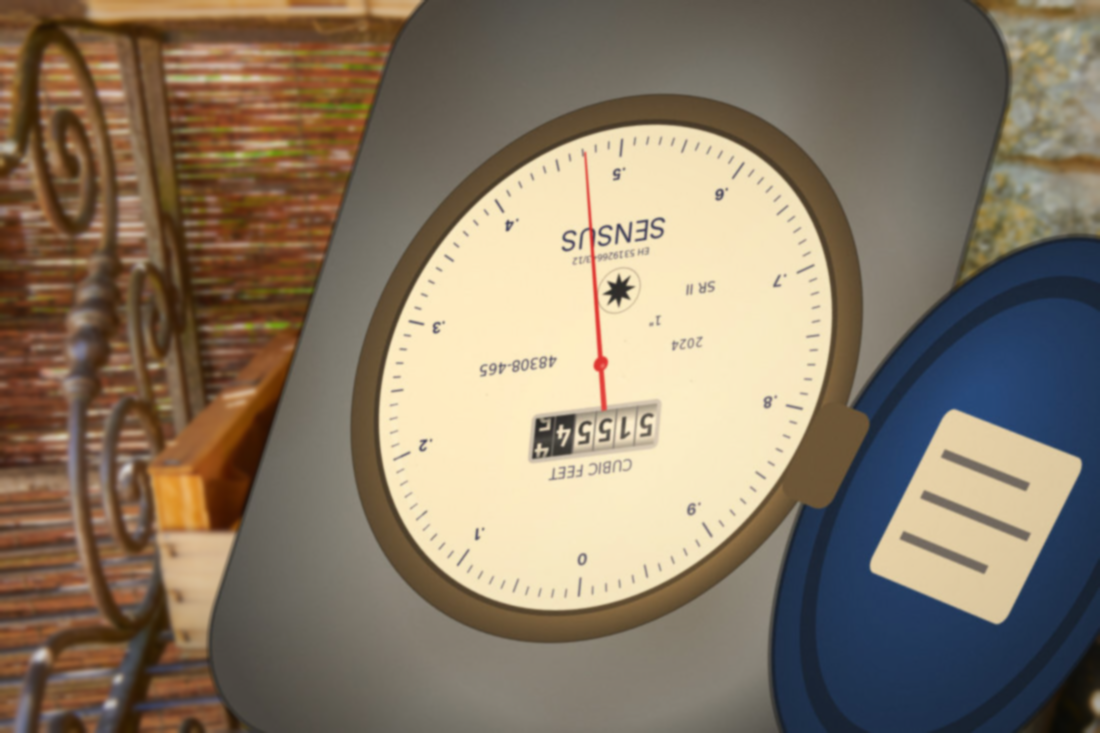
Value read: 515544.47ft³
